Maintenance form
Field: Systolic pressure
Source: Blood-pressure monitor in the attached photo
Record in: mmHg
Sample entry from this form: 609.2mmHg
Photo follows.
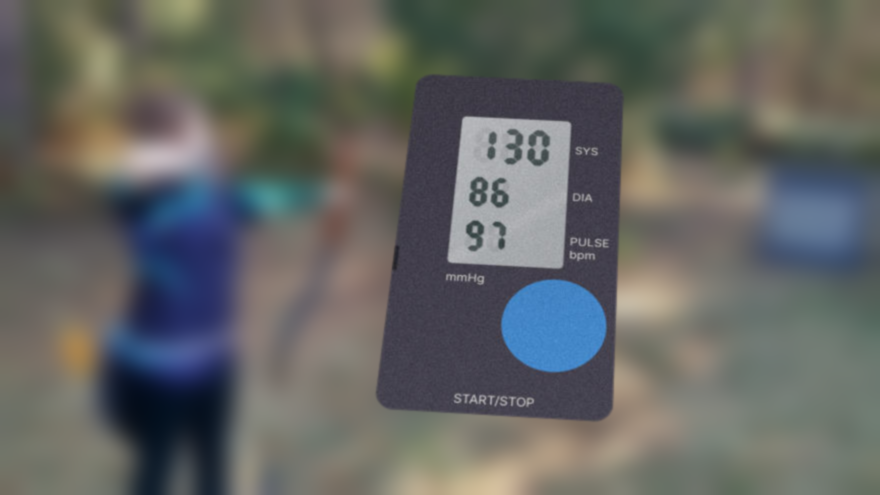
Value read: 130mmHg
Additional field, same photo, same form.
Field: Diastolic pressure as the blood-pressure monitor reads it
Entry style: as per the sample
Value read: 86mmHg
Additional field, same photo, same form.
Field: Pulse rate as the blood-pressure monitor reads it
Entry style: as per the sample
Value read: 97bpm
